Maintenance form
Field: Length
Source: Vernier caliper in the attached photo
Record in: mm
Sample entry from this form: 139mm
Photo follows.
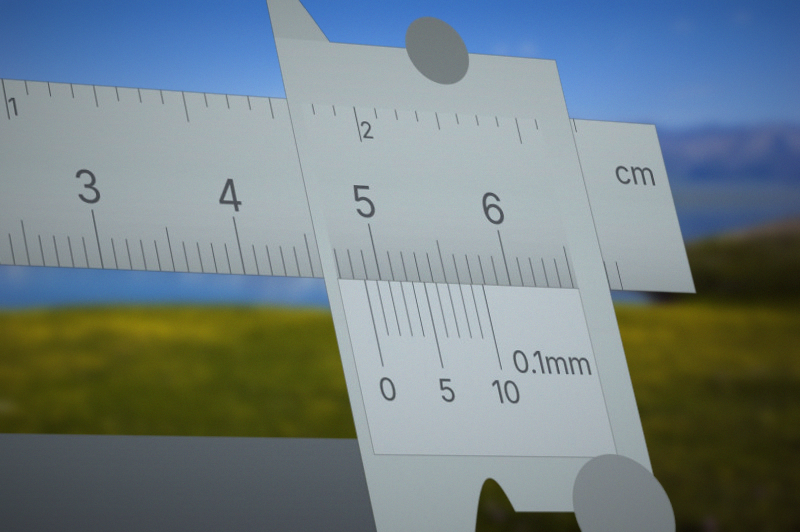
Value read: 48.8mm
